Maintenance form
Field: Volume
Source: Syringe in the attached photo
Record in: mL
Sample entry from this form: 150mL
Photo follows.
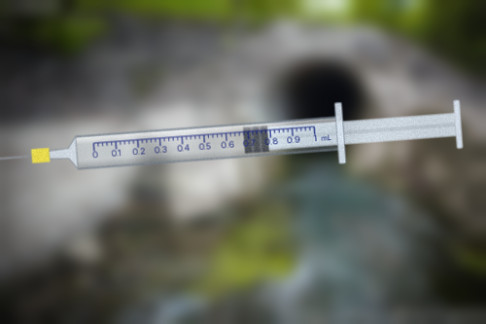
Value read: 0.68mL
